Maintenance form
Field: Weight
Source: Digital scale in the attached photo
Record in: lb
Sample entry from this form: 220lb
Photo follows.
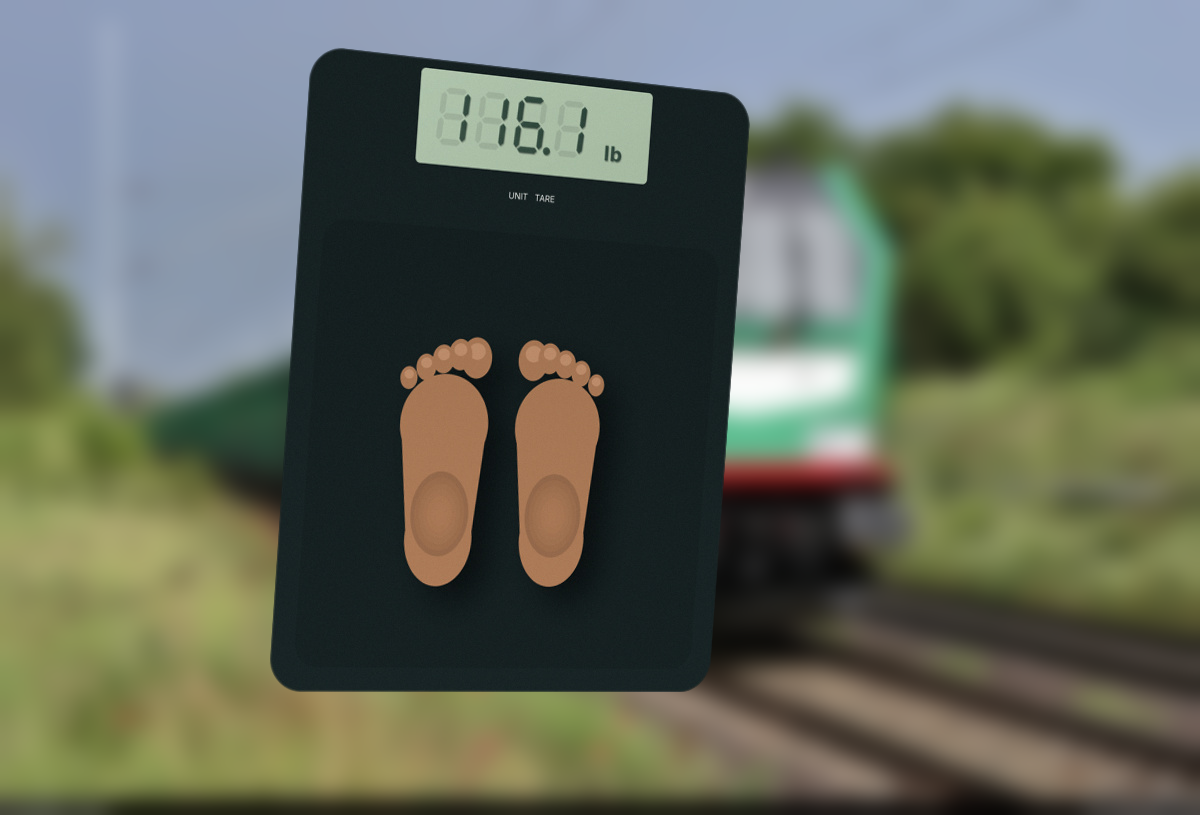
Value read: 116.1lb
